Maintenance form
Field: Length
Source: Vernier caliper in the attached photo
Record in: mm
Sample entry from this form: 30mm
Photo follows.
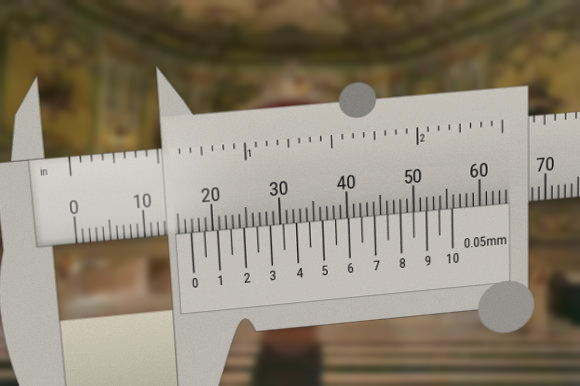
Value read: 16.8mm
